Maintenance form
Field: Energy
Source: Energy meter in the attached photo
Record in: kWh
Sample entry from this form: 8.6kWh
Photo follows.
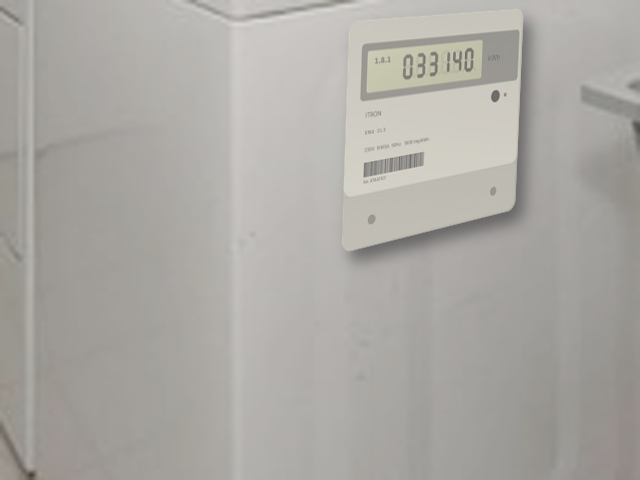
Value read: 33140kWh
